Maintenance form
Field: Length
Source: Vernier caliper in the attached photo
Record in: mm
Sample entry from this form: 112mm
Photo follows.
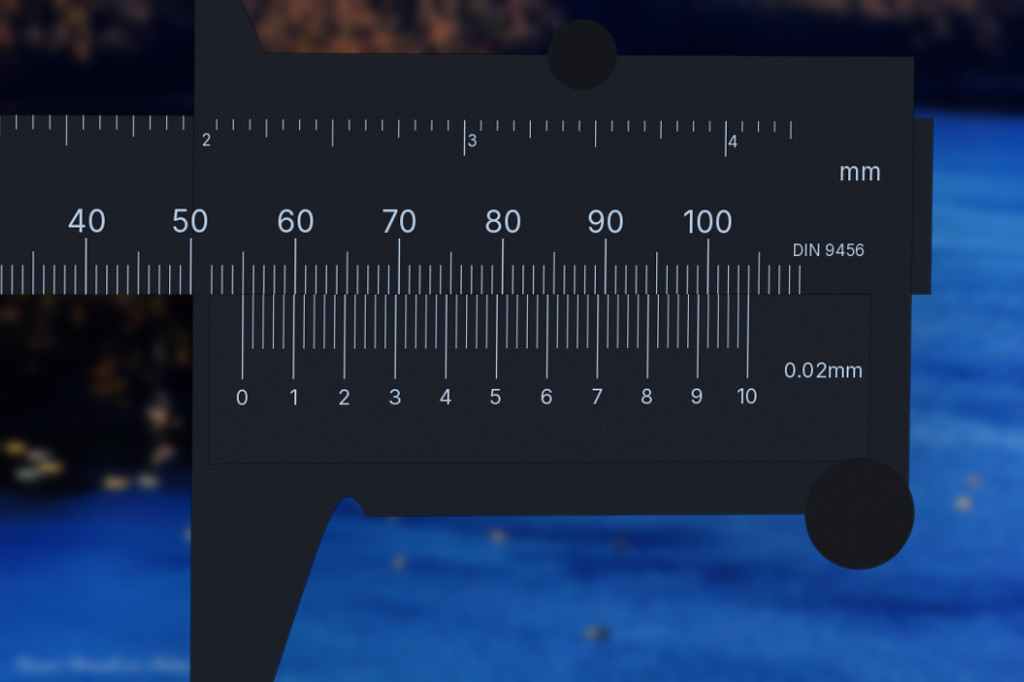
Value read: 55.0mm
